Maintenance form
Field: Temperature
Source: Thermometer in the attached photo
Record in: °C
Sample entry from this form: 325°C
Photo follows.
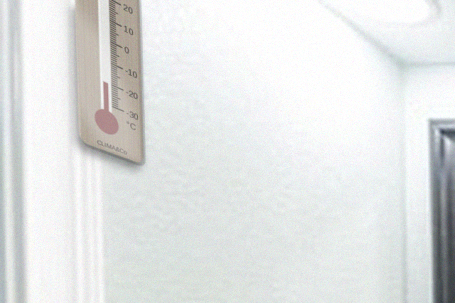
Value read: -20°C
